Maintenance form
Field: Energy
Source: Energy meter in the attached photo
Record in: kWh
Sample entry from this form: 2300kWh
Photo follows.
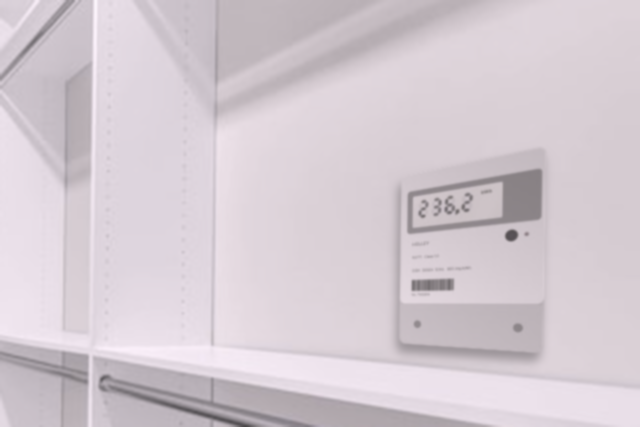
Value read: 236.2kWh
